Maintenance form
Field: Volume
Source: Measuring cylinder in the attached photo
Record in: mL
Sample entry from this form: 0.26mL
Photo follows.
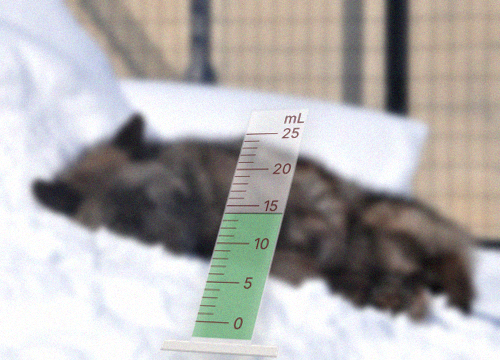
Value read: 14mL
